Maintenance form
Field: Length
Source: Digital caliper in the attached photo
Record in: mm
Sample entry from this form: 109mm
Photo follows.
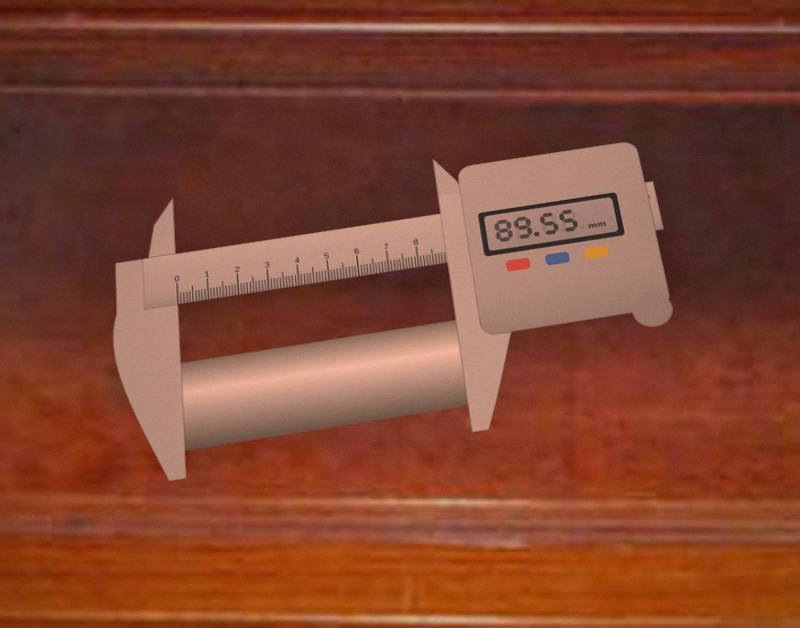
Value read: 89.55mm
